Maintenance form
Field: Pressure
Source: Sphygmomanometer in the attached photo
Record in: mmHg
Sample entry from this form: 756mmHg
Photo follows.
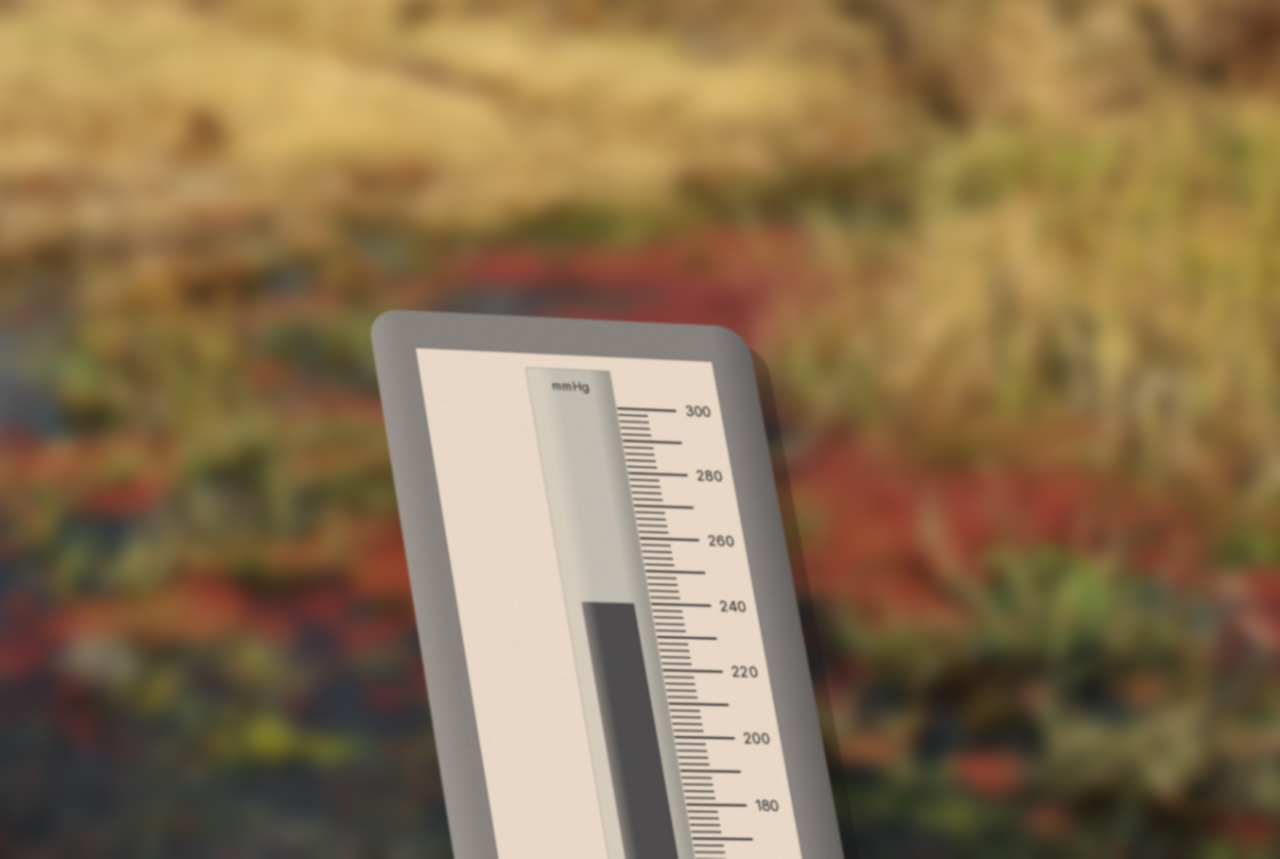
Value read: 240mmHg
